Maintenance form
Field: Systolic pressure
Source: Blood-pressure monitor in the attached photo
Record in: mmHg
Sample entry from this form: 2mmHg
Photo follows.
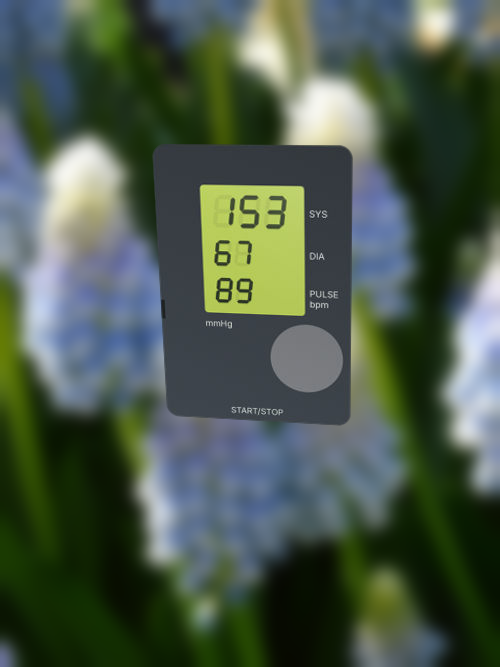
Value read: 153mmHg
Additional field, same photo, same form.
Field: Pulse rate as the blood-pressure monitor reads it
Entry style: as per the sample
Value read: 89bpm
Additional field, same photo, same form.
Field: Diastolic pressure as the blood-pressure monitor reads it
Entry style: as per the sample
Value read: 67mmHg
